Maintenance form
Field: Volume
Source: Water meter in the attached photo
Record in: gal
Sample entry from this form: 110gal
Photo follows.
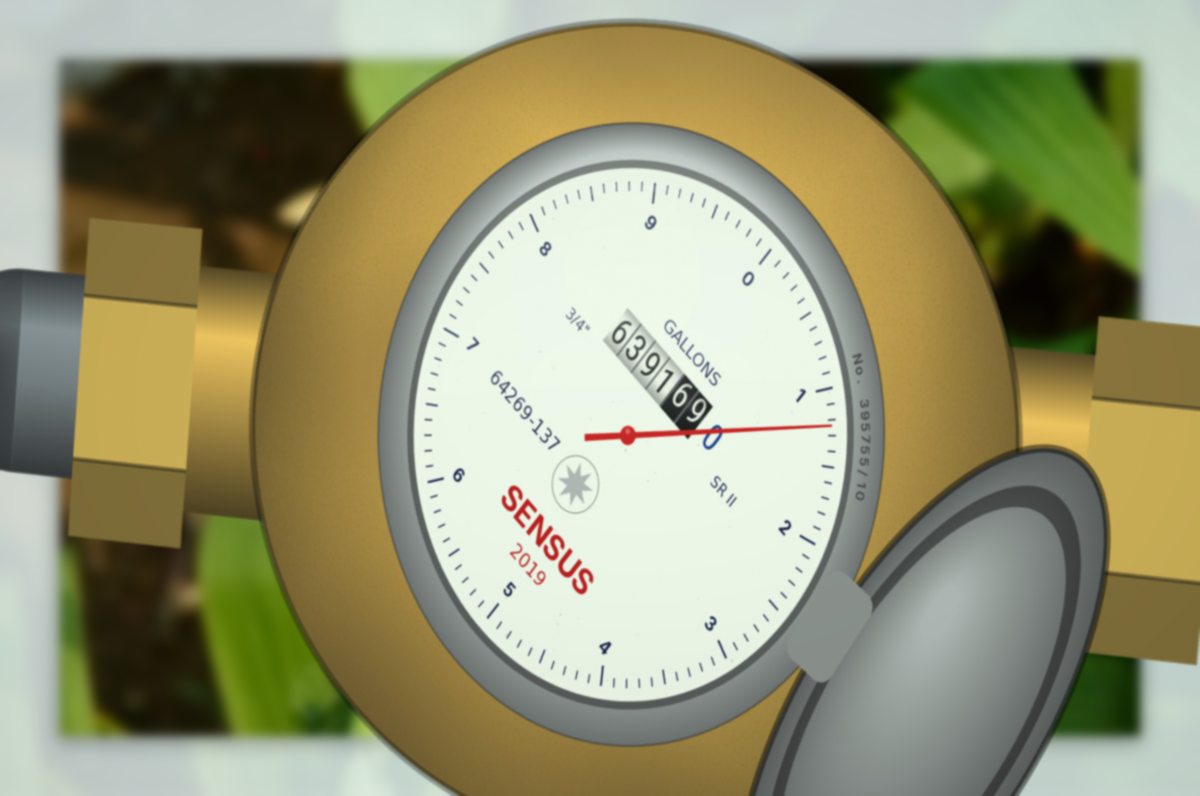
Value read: 6391691.2gal
